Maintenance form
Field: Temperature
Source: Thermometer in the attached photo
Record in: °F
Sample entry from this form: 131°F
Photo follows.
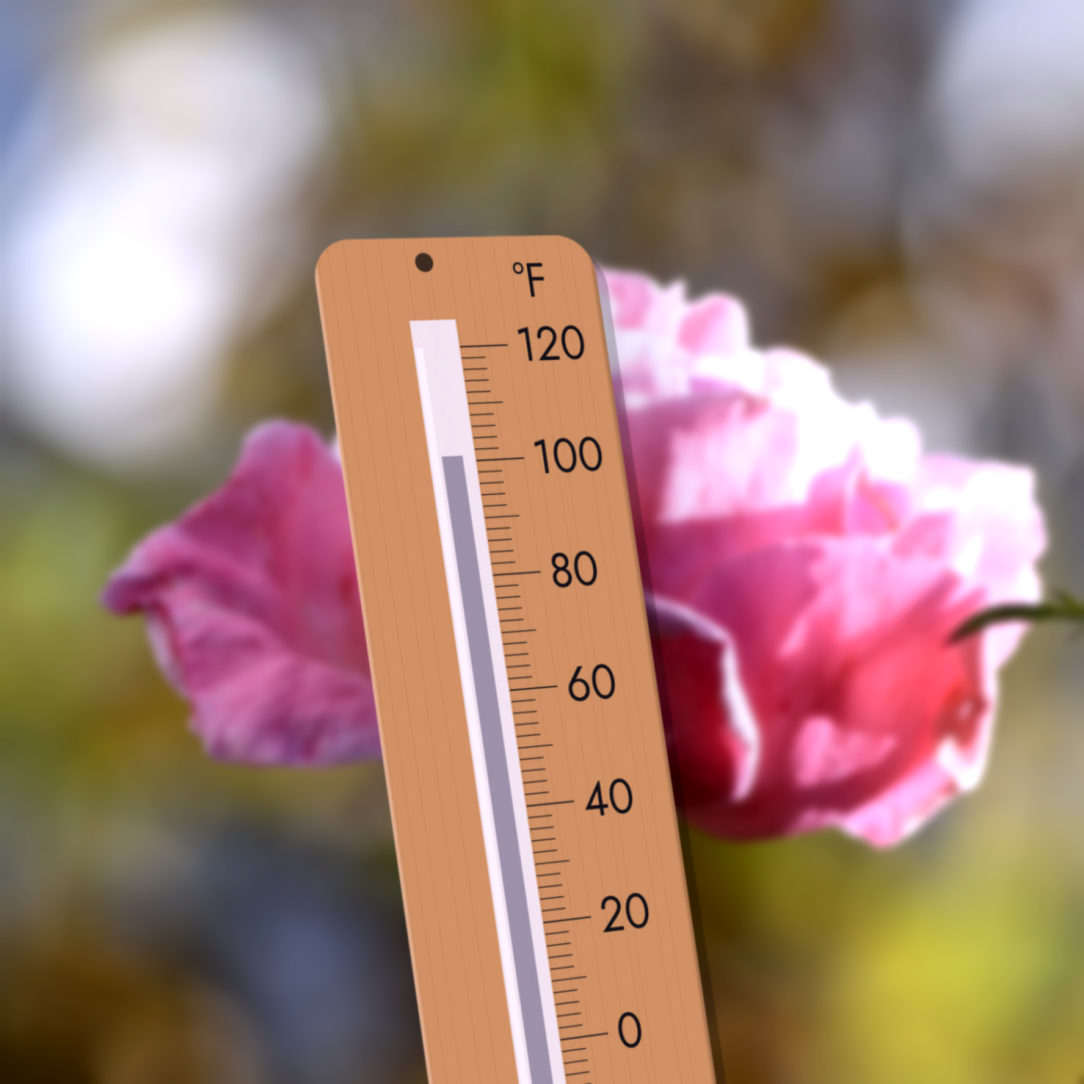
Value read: 101°F
